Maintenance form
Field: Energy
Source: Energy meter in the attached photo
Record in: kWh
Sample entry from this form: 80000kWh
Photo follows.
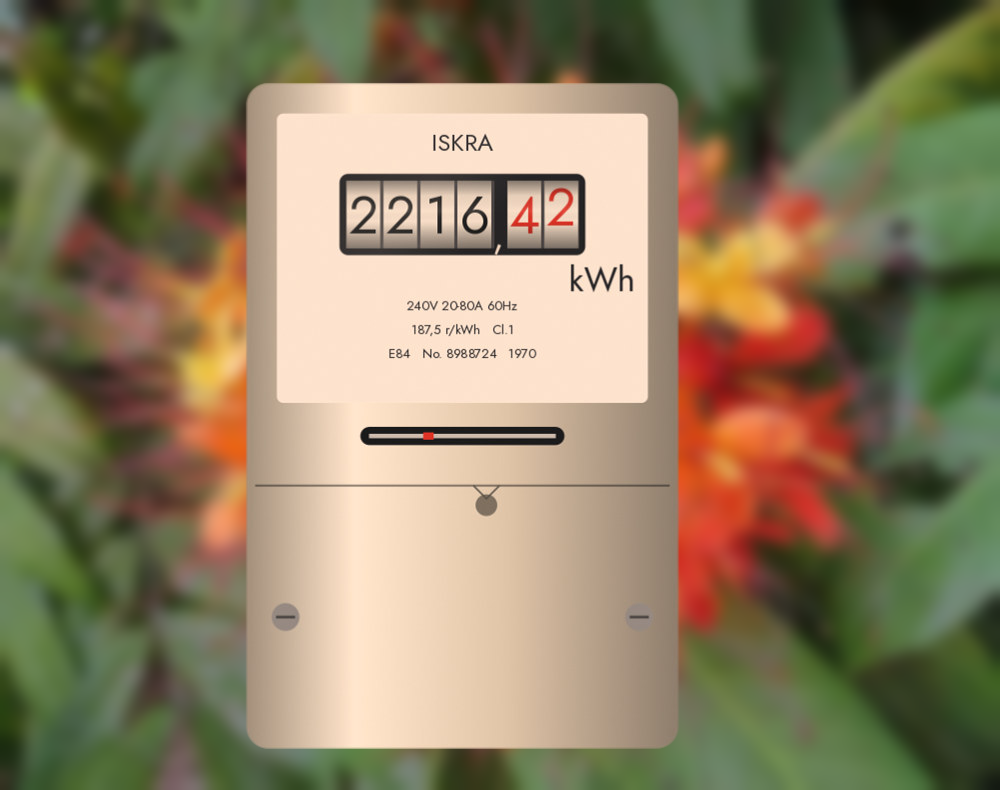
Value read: 2216.42kWh
